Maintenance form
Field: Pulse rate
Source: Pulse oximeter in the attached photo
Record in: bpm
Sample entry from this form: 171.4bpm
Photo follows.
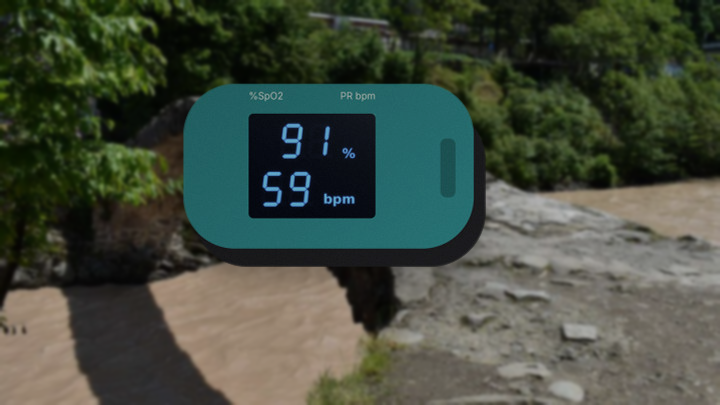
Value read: 59bpm
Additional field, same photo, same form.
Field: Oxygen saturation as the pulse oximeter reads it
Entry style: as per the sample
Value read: 91%
